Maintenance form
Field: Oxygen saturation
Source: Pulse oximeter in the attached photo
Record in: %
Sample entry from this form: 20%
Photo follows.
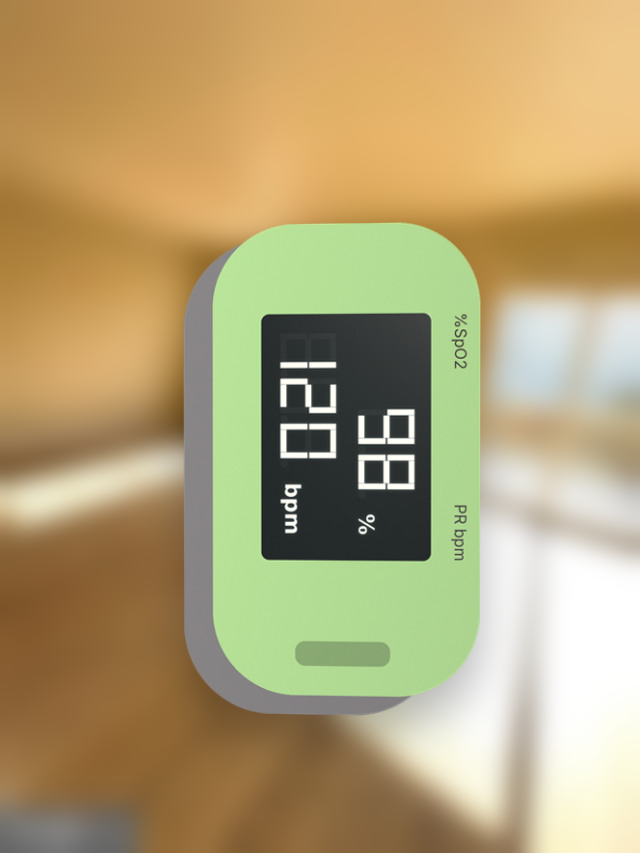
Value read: 98%
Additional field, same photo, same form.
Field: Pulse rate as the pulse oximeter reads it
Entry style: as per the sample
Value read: 120bpm
